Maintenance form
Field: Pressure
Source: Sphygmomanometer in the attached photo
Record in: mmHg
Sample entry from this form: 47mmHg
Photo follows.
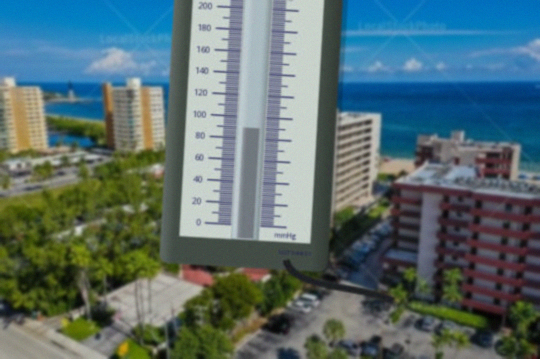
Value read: 90mmHg
